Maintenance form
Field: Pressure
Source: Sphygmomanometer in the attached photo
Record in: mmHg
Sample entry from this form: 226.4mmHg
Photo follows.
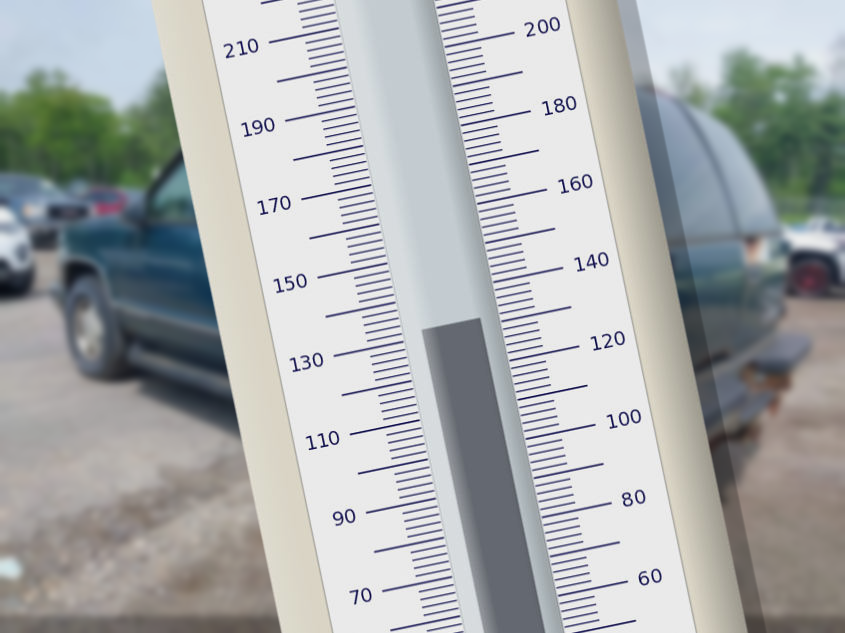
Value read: 132mmHg
